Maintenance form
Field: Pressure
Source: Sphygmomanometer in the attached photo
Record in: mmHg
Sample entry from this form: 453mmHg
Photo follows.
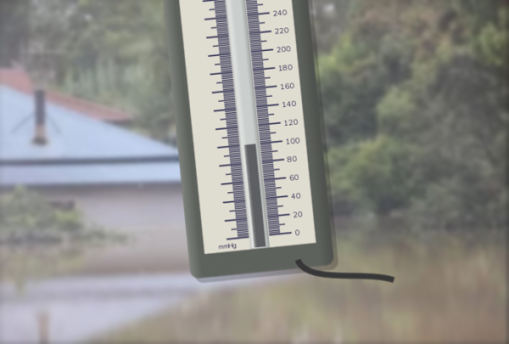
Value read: 100mmHg
